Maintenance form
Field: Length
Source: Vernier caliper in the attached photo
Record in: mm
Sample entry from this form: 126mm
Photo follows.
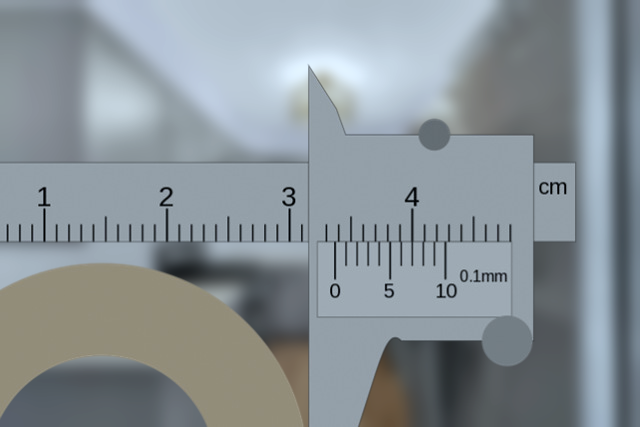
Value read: 33.7mm
